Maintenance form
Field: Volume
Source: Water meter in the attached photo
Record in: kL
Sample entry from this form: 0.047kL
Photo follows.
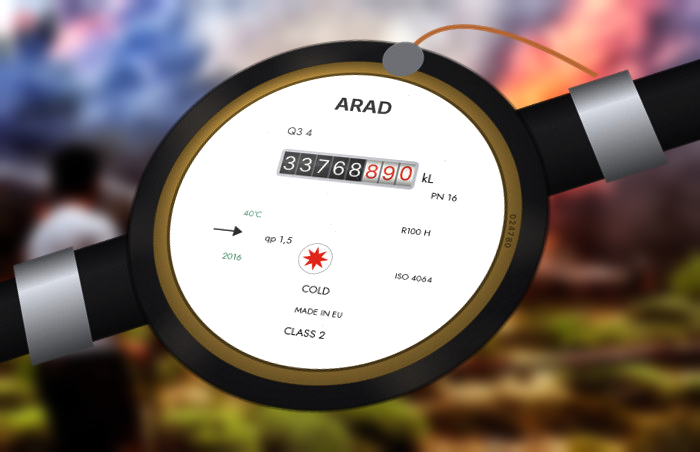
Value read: 33768.890kL
